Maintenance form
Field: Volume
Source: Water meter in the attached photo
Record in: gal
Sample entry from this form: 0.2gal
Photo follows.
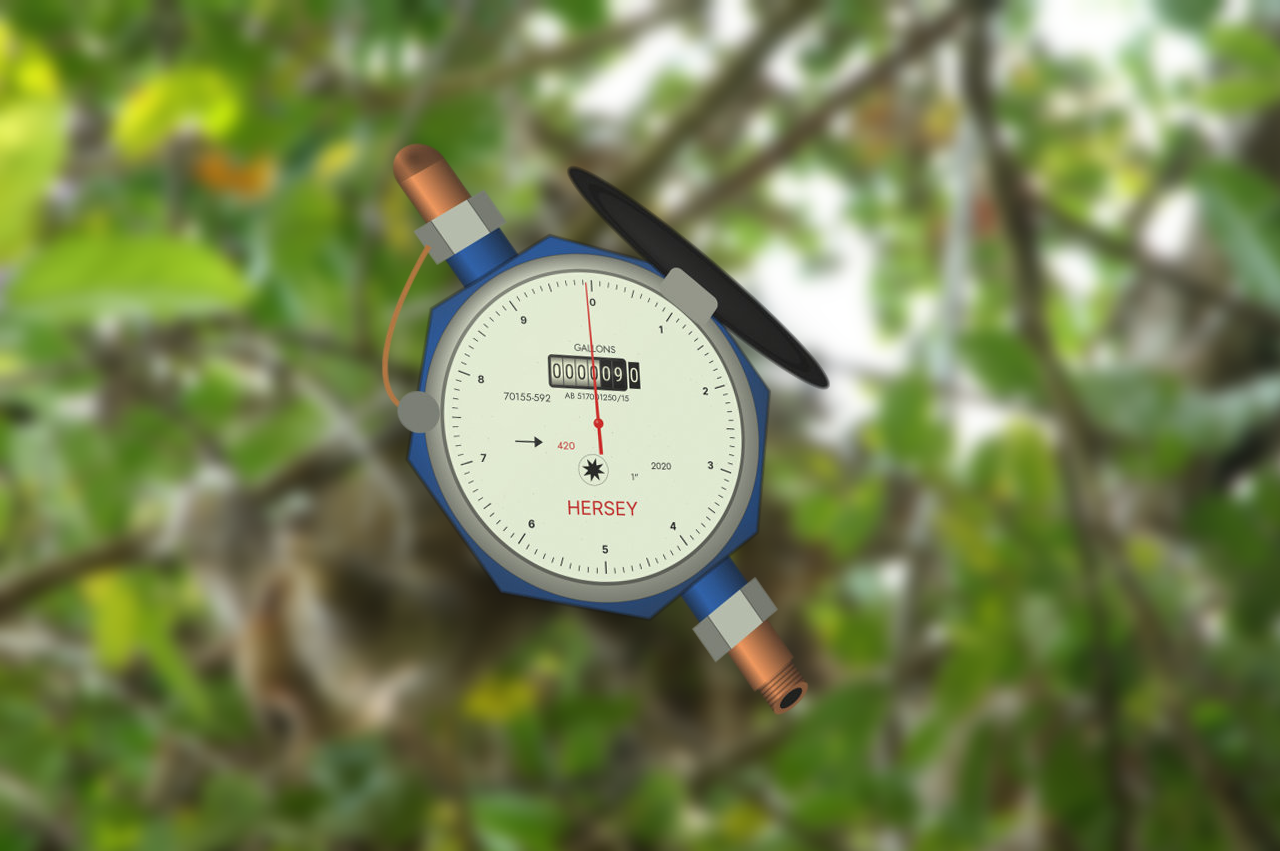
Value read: 89.9gal
